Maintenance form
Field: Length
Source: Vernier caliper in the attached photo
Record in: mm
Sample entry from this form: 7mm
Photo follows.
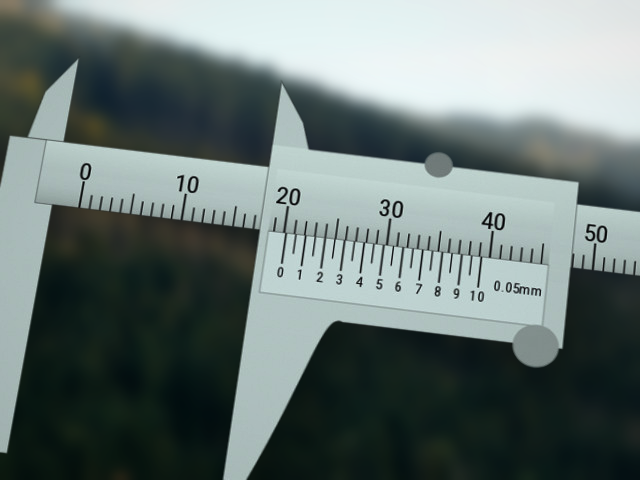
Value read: 20.2mm
